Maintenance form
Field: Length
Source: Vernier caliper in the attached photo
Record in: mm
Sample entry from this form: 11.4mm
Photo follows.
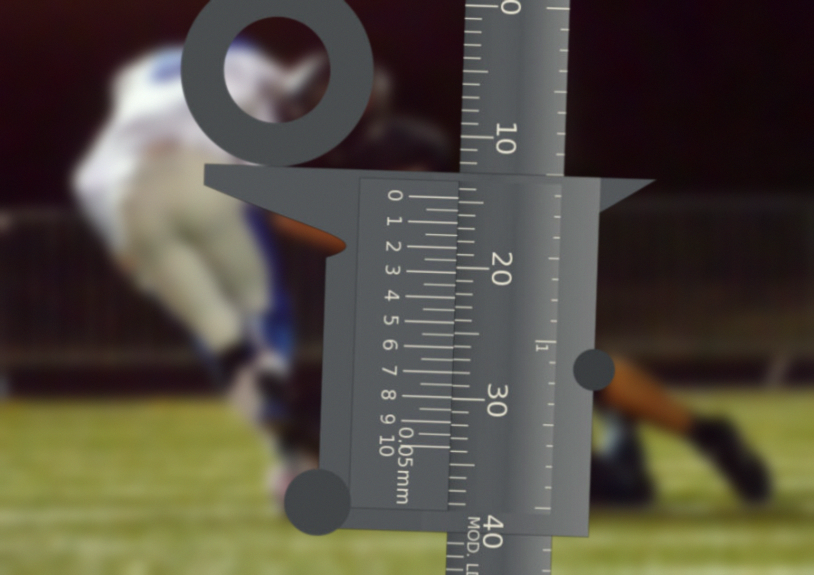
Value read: 14.7mm
